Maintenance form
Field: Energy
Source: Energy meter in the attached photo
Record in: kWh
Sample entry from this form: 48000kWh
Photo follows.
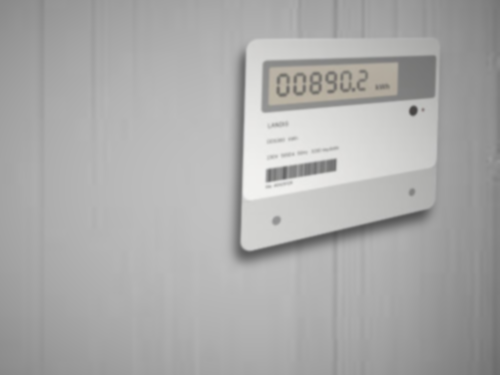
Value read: 890.2kWh
